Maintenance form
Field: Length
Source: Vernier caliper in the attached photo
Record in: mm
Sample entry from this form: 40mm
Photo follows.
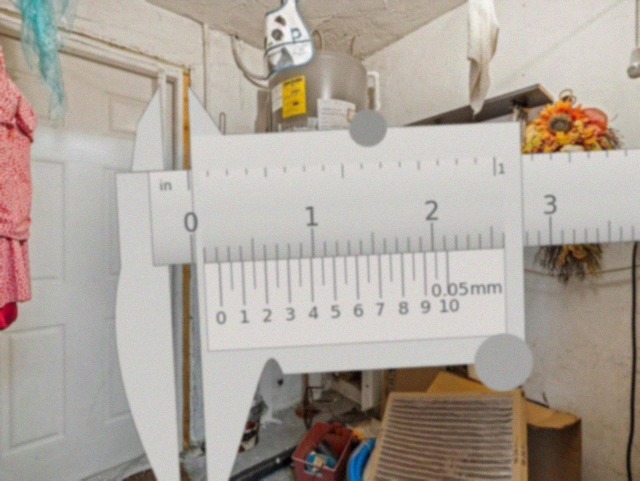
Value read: 2.2mm
